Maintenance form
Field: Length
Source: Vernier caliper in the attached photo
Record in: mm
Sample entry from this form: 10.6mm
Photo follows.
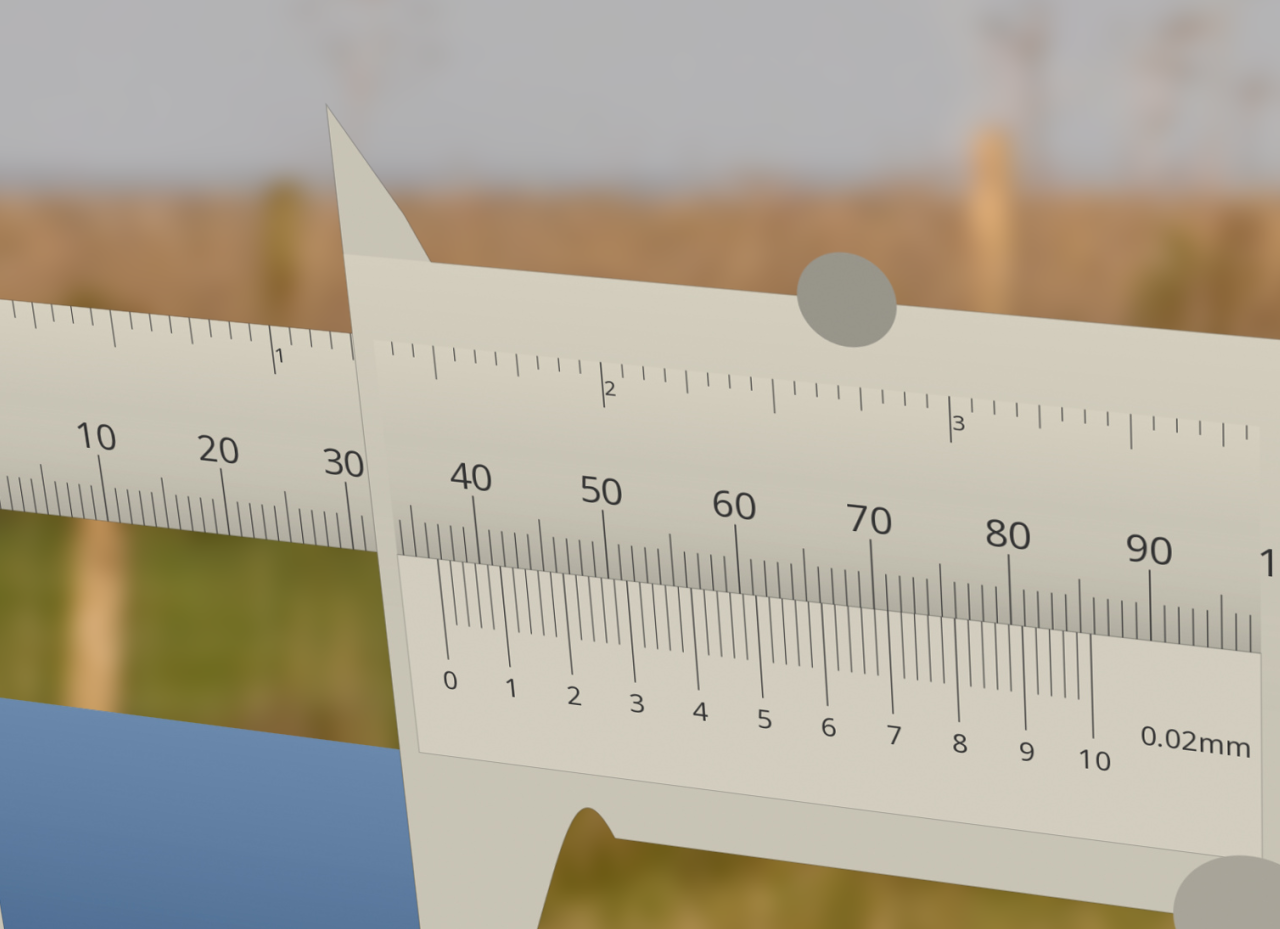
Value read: 36.7mm
